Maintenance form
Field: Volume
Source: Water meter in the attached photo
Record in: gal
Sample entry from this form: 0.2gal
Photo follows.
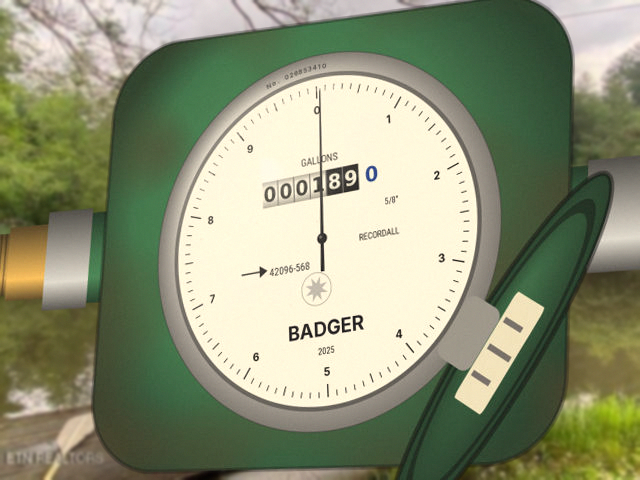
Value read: 1890.0gal
